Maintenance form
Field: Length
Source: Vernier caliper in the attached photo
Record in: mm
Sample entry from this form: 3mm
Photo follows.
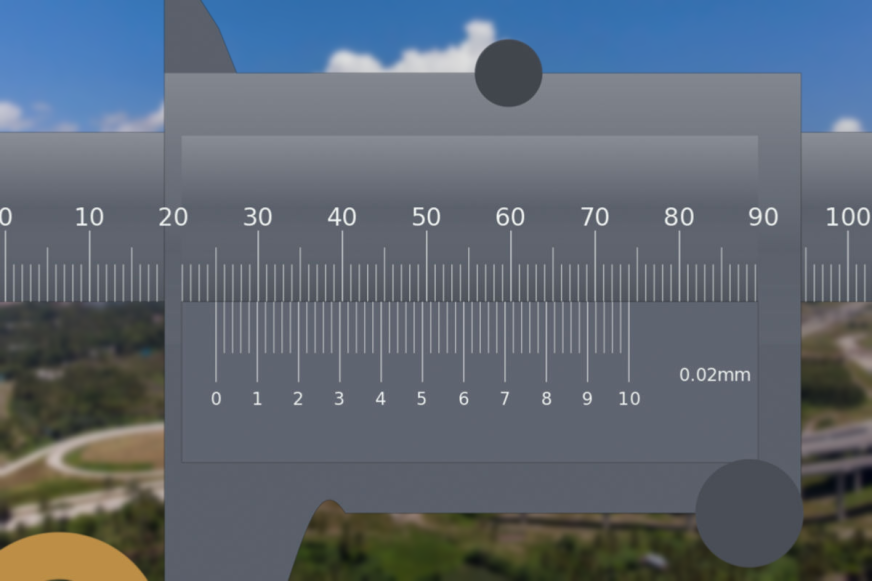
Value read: 25.0mm
